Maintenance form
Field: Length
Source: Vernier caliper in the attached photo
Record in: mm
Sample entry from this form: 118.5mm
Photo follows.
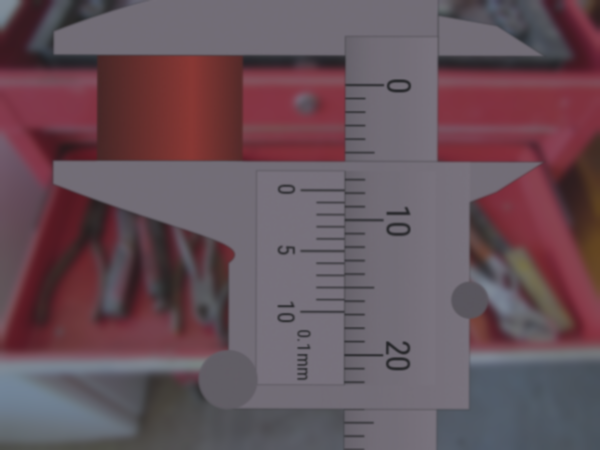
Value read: 7.8mm
